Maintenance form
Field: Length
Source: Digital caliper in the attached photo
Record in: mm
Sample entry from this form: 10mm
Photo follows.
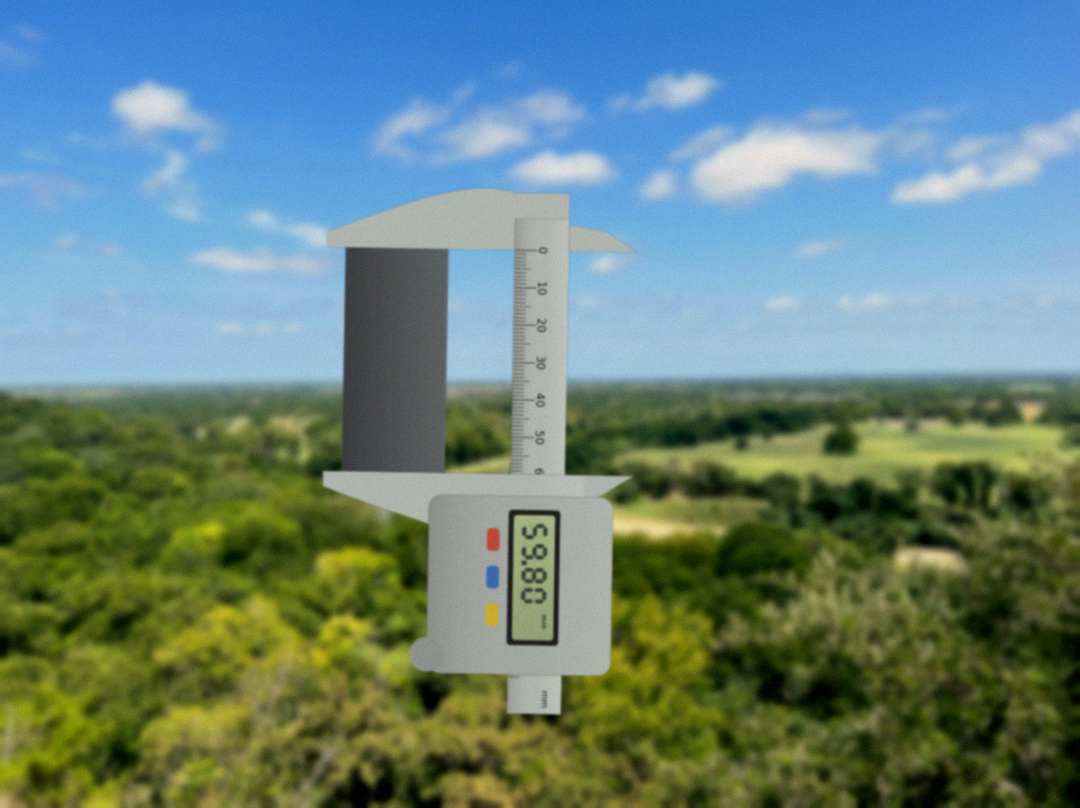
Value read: 59.80mm
